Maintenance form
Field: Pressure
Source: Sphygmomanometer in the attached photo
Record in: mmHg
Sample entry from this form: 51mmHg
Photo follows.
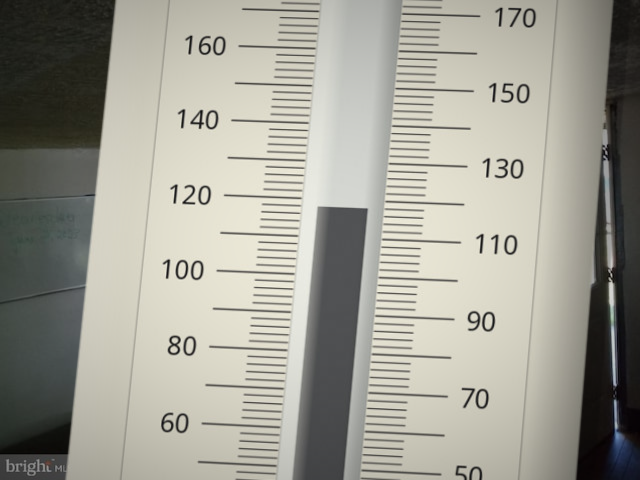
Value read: 118mmHg
